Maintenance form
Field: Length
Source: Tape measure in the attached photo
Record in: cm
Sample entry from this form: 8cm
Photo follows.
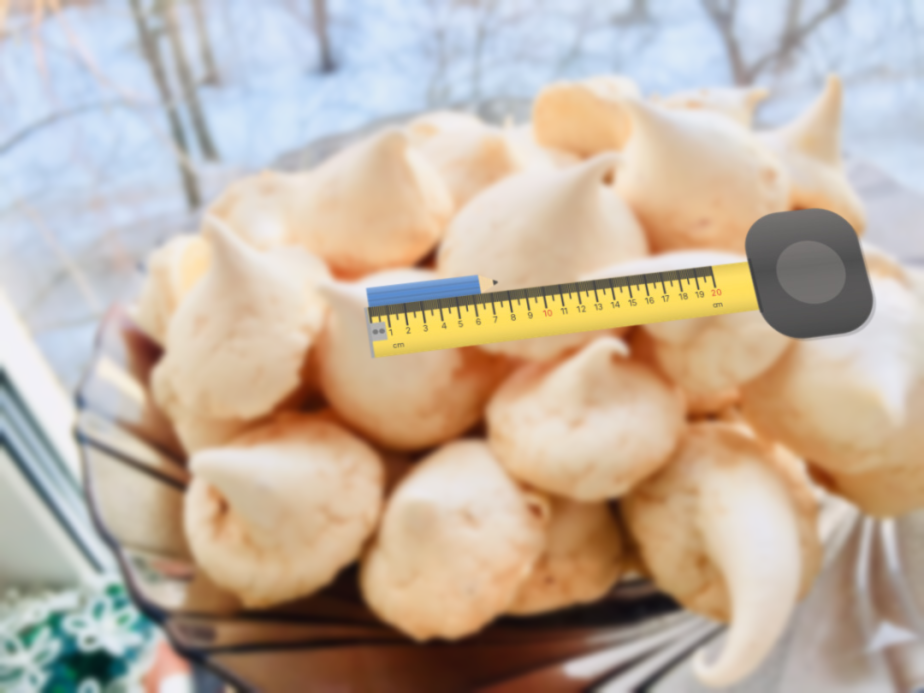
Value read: 7.5cm
